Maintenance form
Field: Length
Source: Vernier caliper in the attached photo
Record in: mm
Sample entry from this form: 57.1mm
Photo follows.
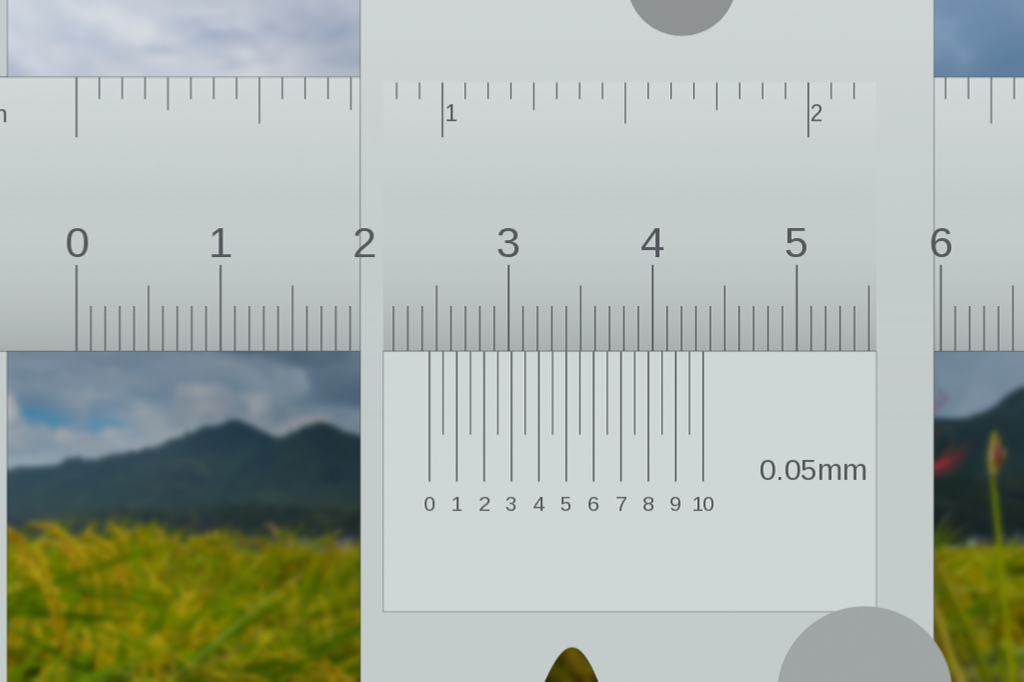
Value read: 24.5mm
